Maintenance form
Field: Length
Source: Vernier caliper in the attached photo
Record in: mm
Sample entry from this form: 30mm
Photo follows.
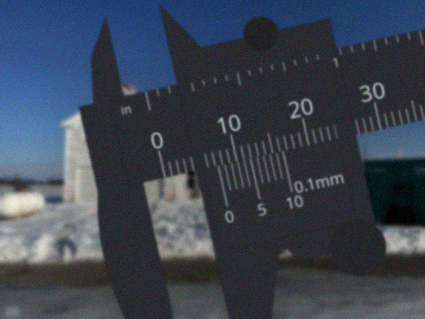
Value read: 7.4mm
